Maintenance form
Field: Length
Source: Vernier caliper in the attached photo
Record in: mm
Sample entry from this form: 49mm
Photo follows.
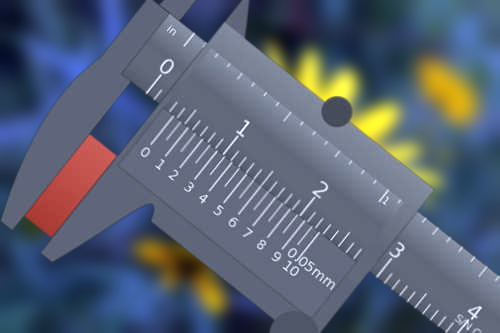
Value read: 3.6mm
